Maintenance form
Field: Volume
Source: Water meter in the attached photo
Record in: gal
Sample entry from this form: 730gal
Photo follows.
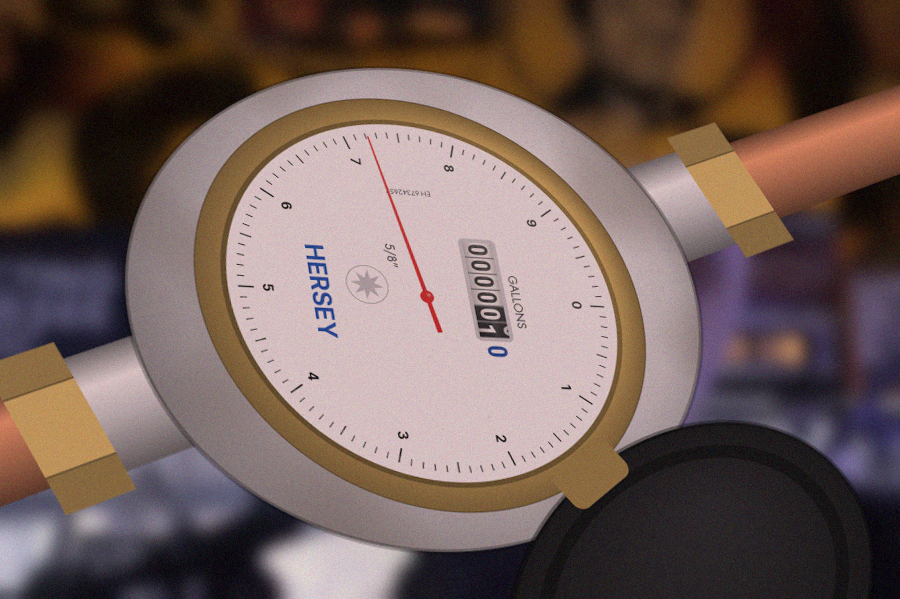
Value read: 7.2gal
